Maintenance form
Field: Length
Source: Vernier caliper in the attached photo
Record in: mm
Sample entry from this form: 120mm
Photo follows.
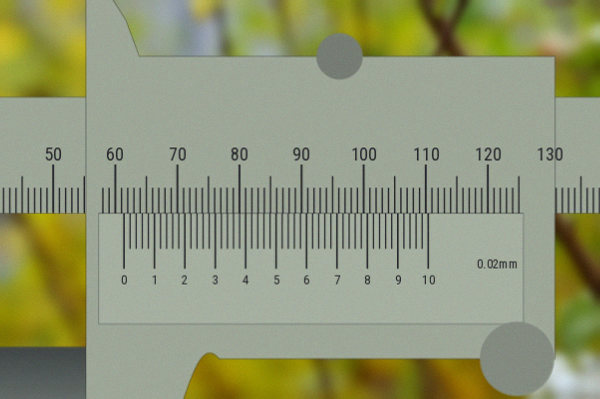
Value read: 61.4mm
